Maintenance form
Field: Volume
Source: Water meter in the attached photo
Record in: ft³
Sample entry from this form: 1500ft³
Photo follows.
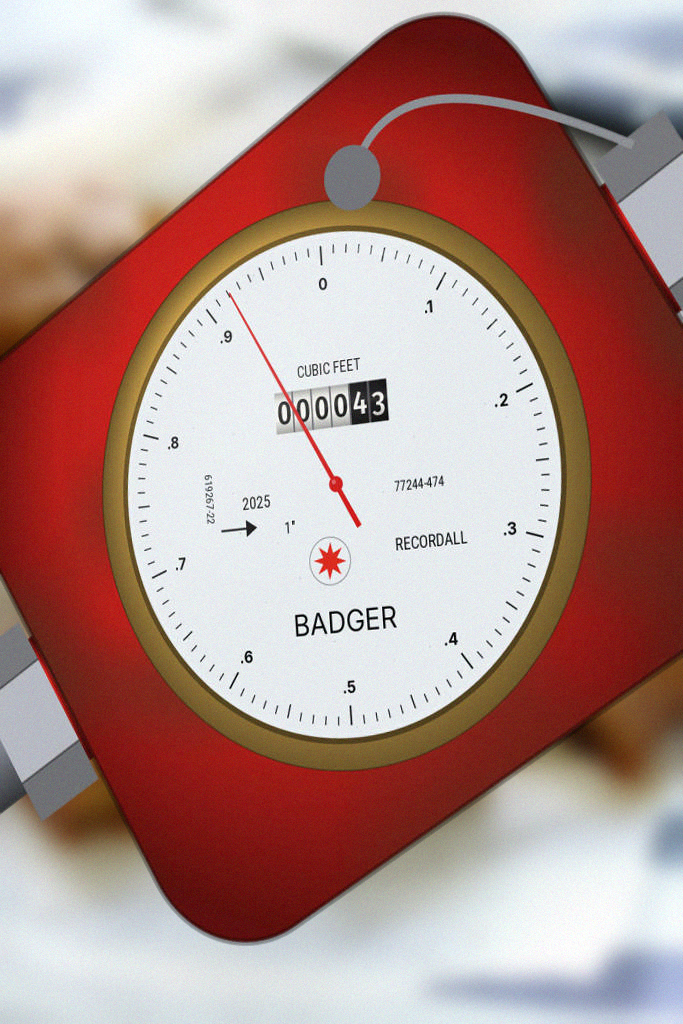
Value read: 42.92ft³
